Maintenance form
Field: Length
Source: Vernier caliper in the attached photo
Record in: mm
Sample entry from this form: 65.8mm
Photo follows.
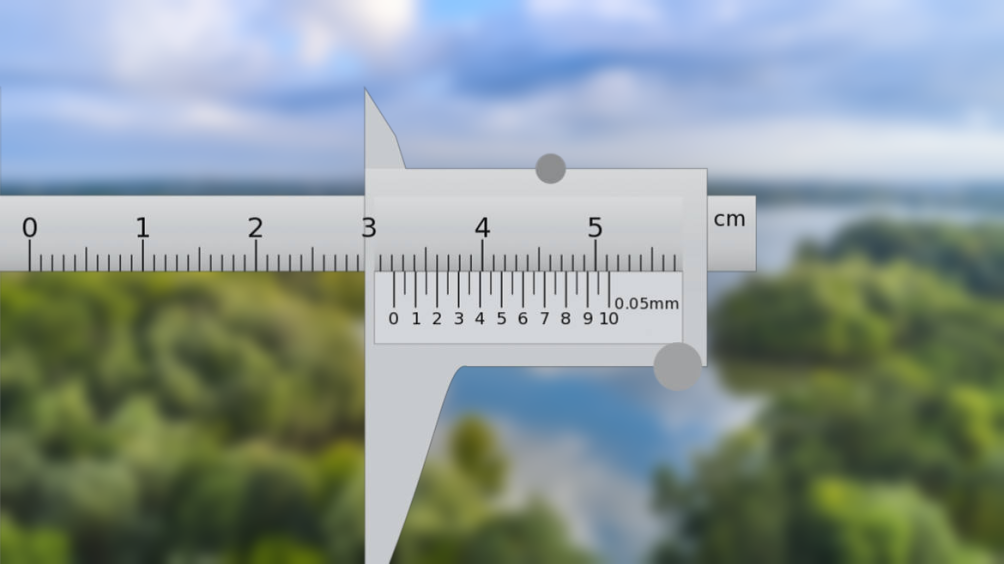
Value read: 32.2mm
